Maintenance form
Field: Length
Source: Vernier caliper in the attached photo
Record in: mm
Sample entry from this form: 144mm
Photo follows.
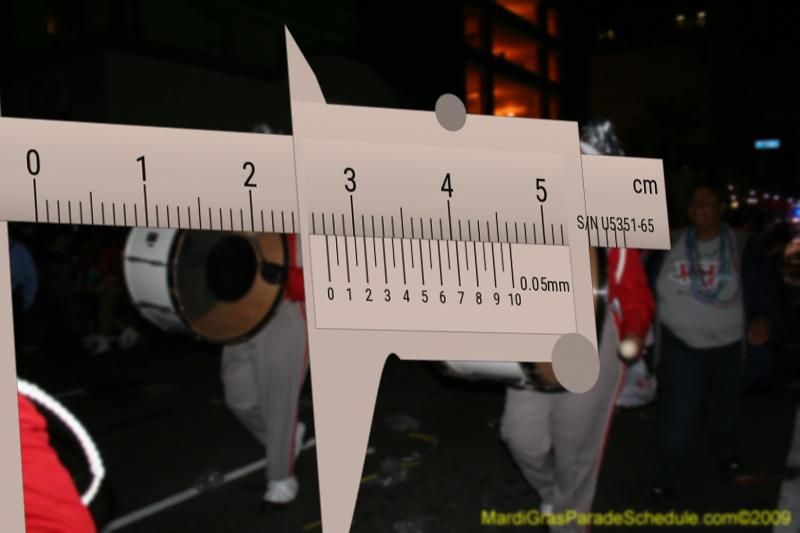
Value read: 27.2mm
